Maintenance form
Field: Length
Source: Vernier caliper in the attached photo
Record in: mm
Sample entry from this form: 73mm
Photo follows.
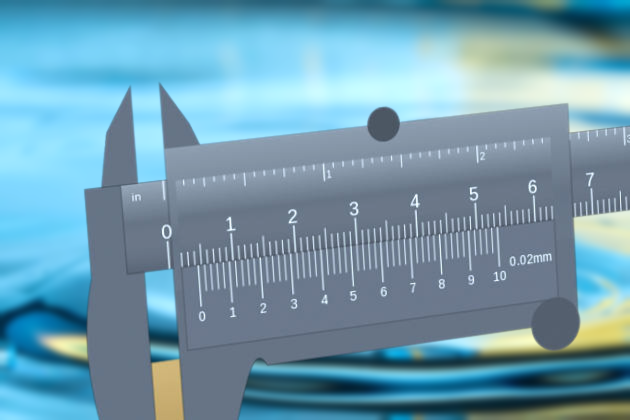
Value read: 4.5mm
